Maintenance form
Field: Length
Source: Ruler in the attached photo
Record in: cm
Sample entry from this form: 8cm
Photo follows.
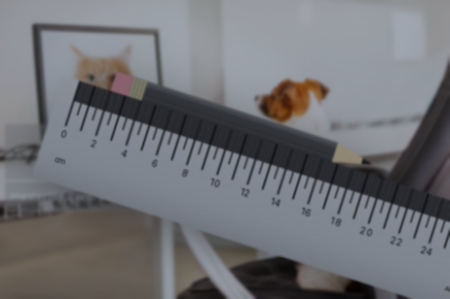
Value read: 17cm
